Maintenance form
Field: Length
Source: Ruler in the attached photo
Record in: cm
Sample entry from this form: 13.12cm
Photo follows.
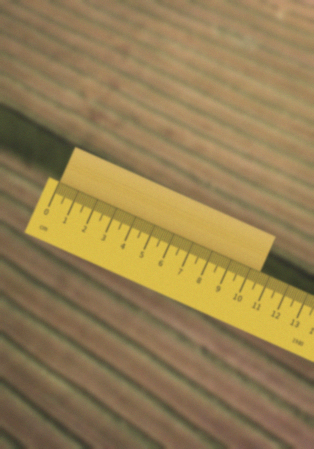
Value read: 10.5cm
